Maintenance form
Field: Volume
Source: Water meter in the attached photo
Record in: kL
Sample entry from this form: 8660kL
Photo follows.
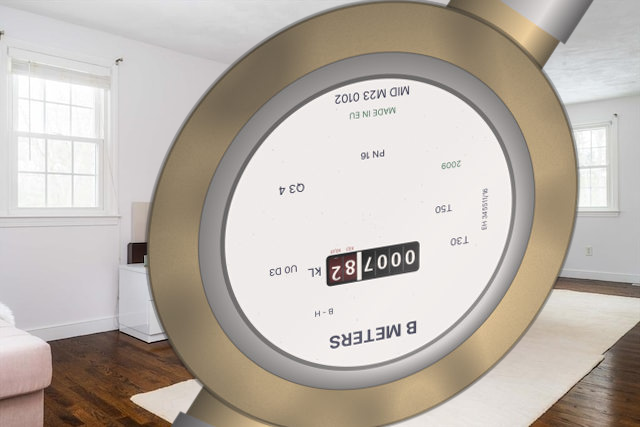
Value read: 7.82kL
